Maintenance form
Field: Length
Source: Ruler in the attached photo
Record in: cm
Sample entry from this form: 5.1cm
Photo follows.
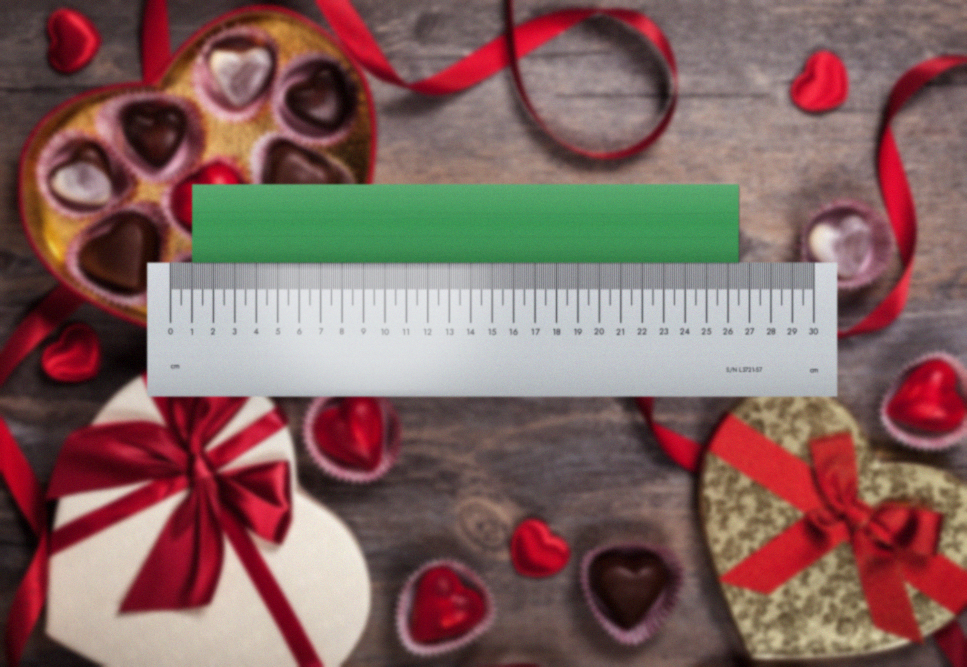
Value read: 25.5cm
